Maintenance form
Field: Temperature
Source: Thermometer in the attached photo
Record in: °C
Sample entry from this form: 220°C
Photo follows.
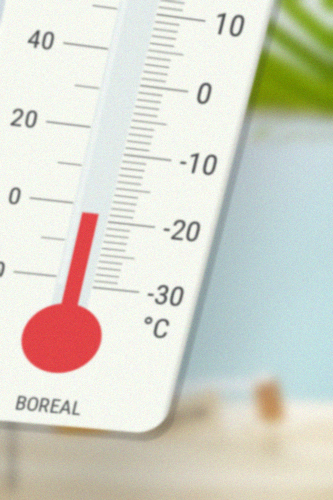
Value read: -19°C
